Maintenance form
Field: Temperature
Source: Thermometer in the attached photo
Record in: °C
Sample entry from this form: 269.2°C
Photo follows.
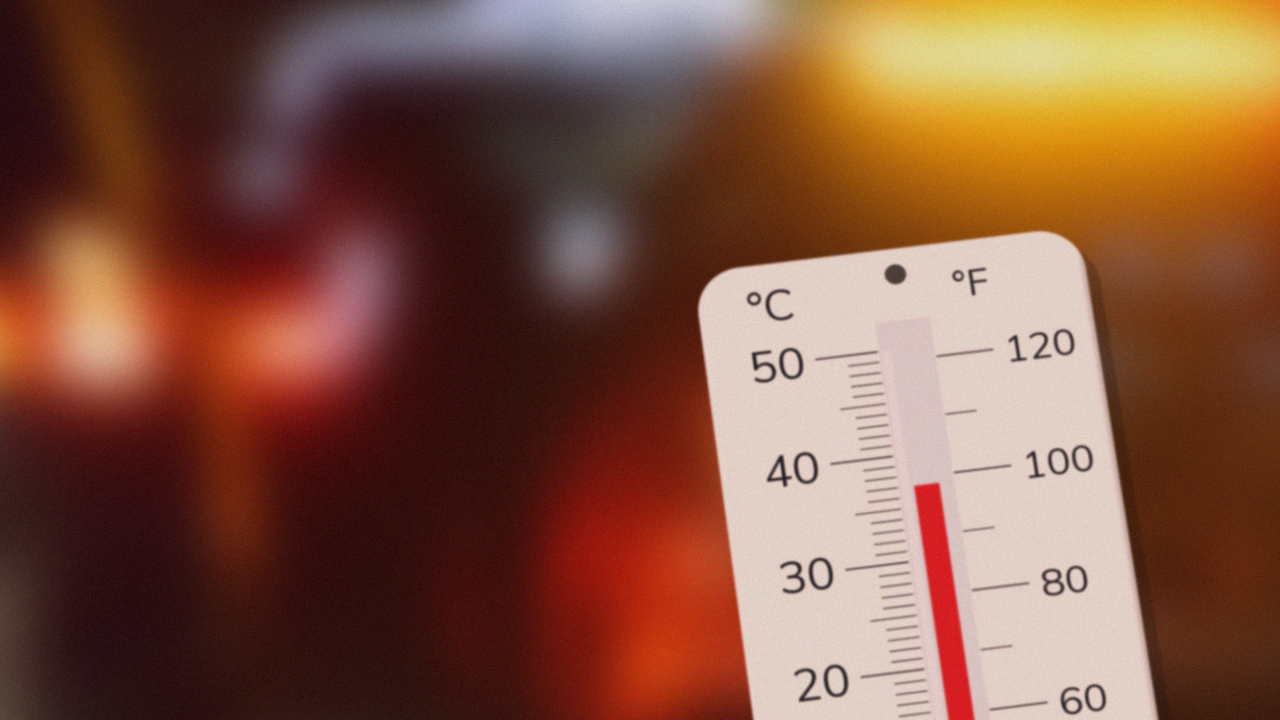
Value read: 37°C
